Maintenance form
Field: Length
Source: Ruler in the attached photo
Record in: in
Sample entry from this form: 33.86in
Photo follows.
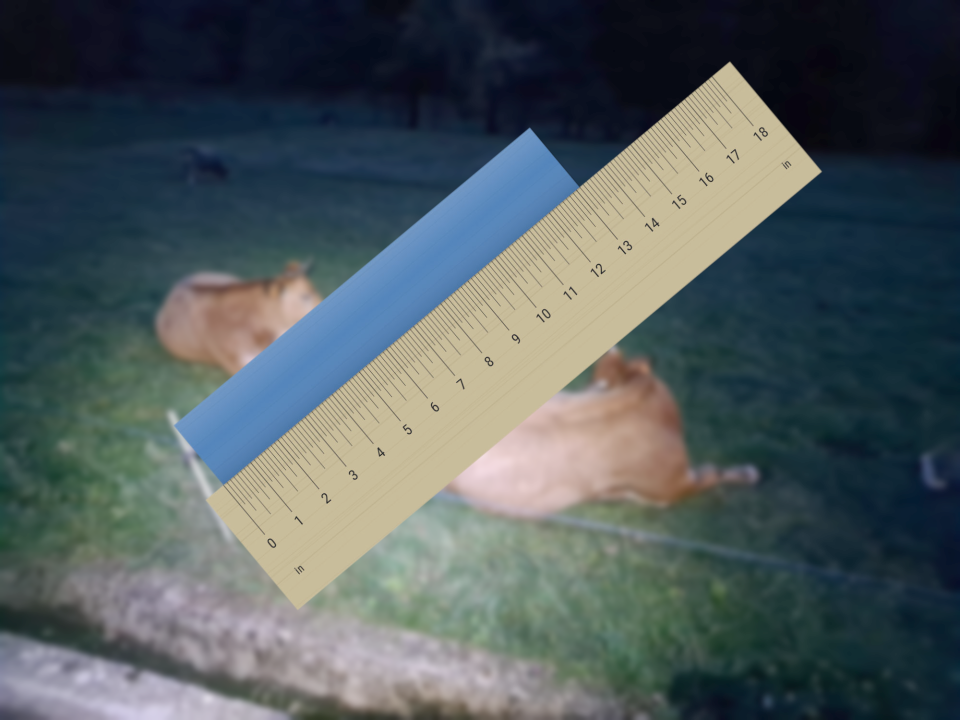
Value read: 13.125in
